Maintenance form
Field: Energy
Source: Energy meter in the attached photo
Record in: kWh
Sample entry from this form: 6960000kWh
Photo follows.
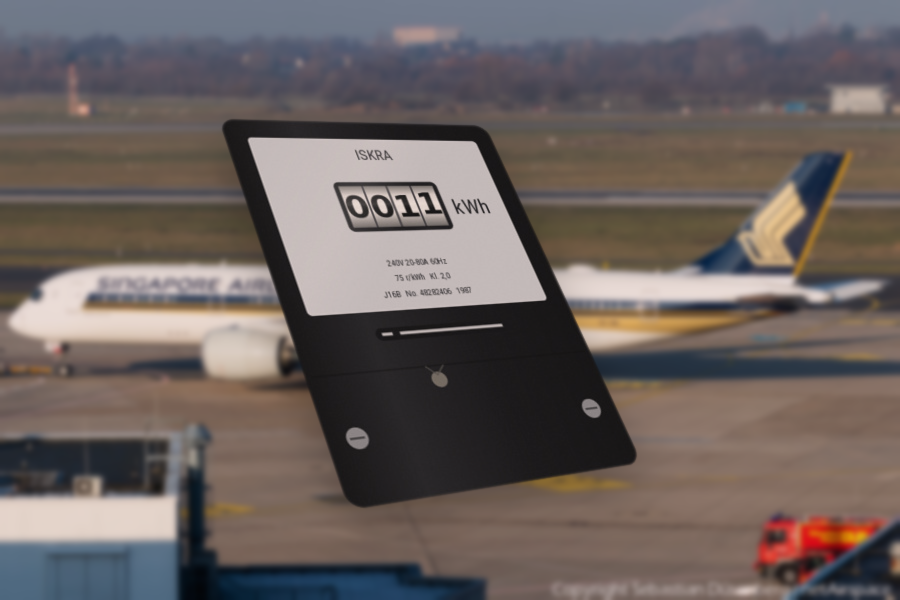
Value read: 11kWh
